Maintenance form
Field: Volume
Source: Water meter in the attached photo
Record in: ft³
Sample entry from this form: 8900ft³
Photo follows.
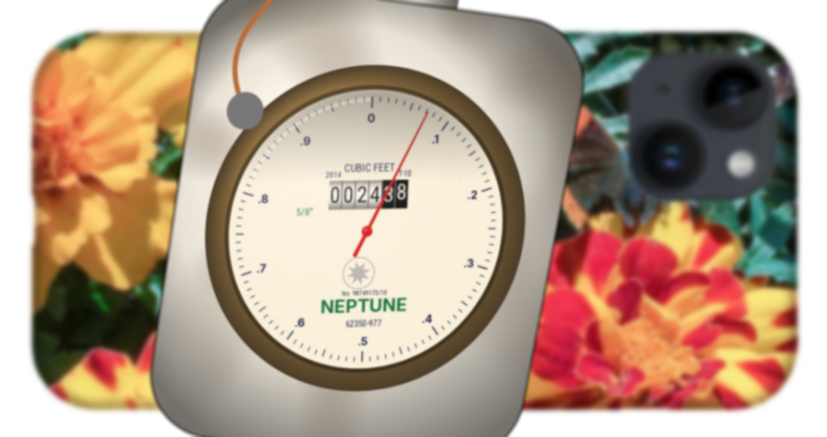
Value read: 2438.07ft³
